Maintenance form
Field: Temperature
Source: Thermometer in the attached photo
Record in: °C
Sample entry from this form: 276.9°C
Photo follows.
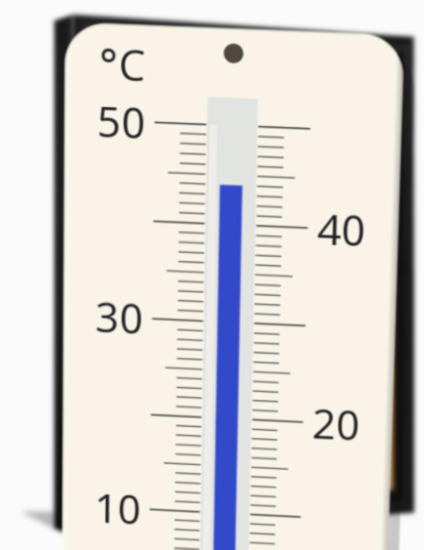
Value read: 44°C
